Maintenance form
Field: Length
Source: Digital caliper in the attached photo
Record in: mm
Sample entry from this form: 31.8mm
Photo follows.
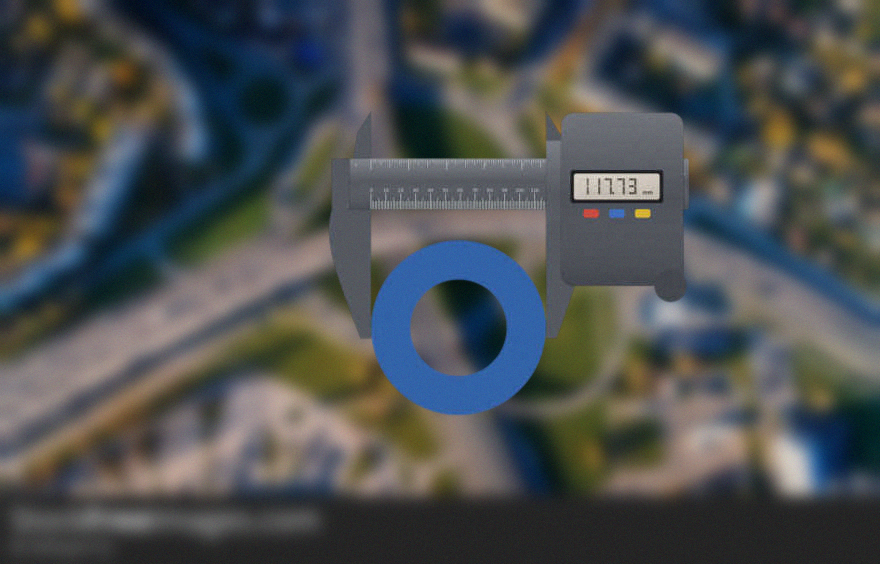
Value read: 117.73mm
